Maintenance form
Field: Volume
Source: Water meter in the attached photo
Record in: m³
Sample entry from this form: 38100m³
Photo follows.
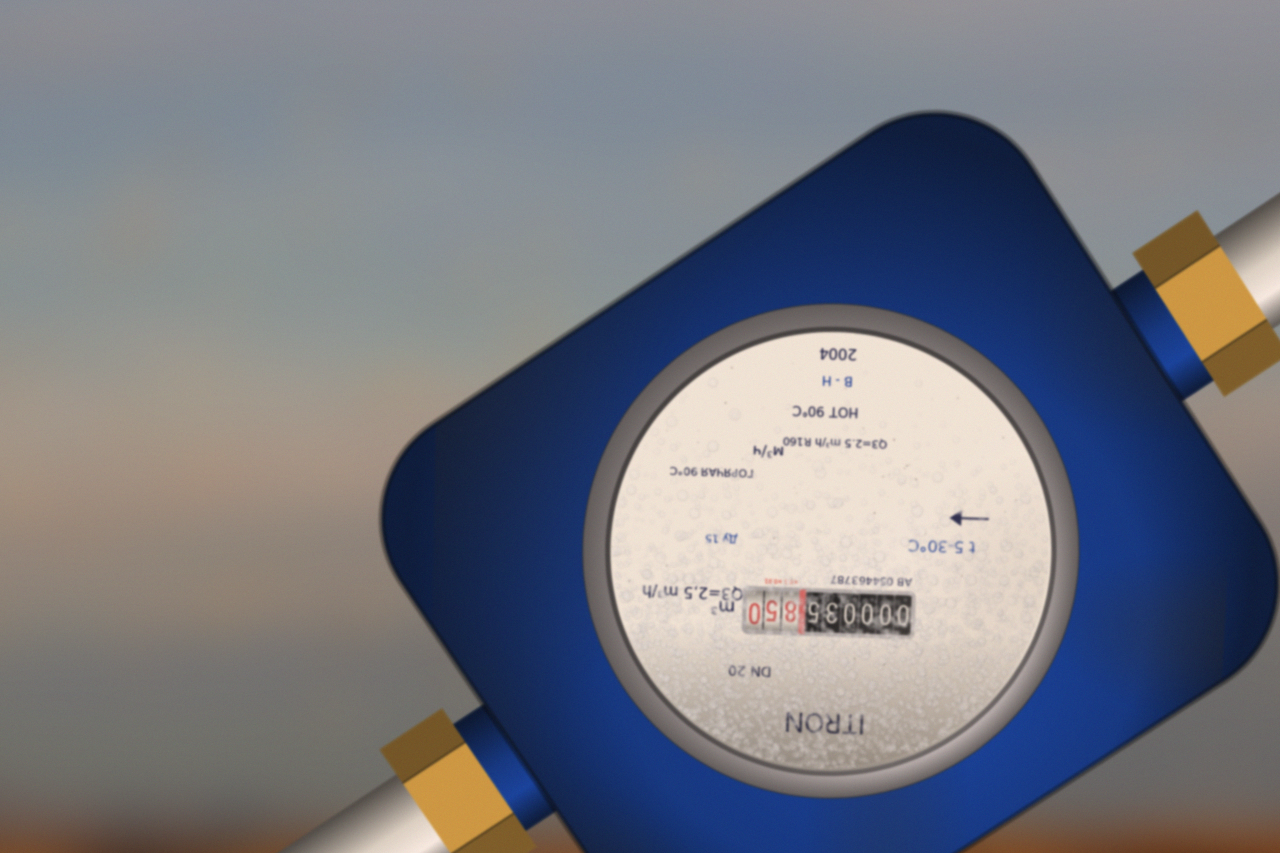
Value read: 35.850m³
